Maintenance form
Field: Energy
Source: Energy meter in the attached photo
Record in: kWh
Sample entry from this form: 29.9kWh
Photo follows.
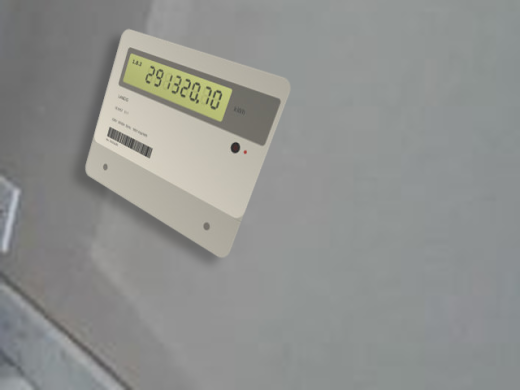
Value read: 291320.70kWh
